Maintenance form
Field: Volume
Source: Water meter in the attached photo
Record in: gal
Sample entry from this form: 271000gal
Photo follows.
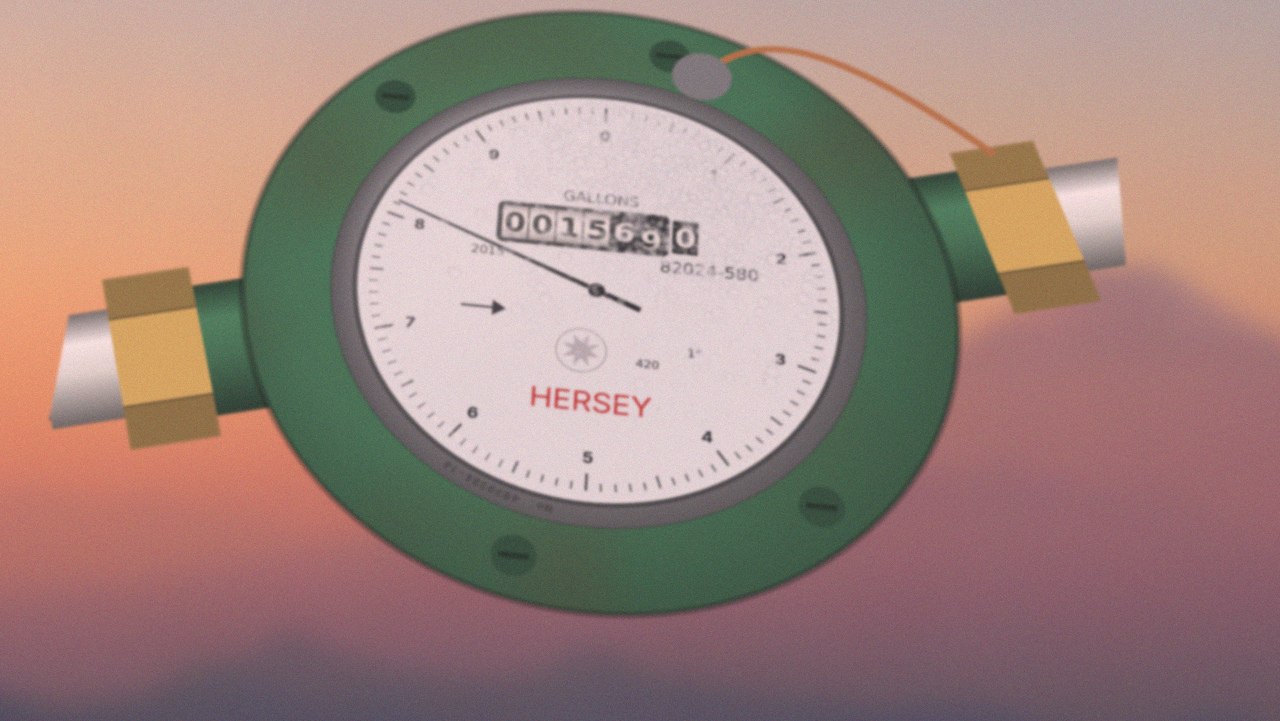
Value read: 15688.1gal
